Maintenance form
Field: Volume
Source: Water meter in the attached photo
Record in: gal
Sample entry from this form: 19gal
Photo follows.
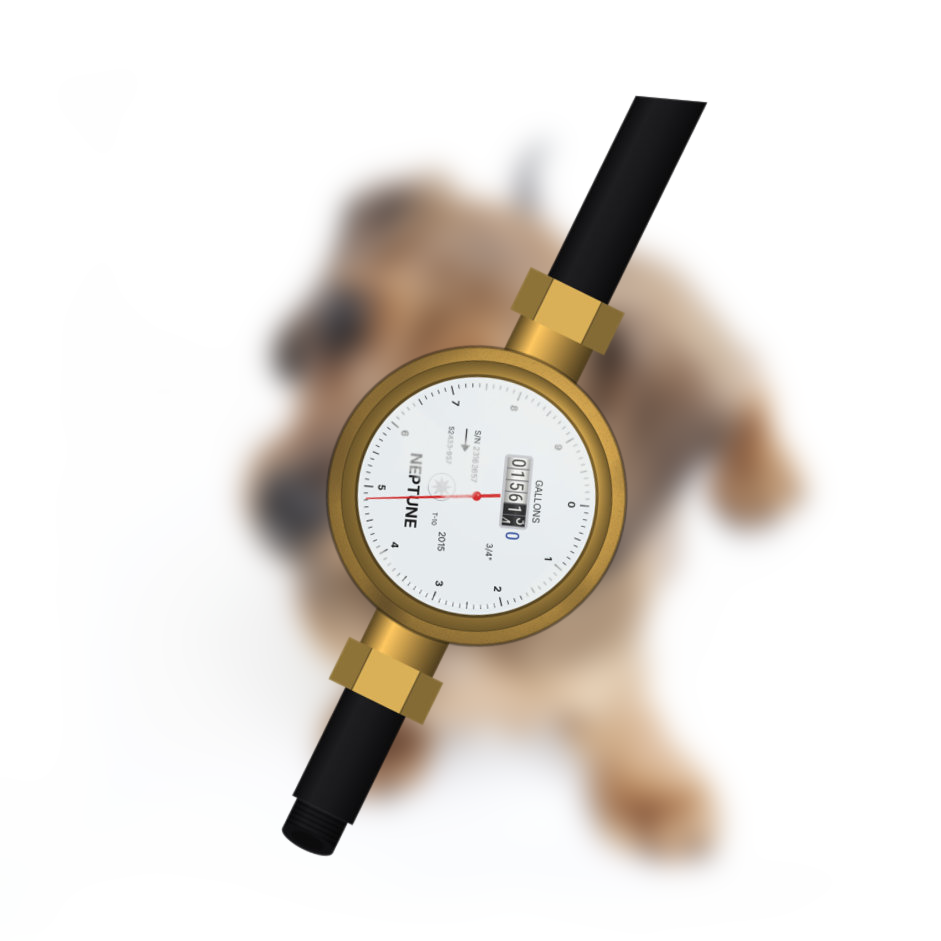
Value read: 156134.8gal
